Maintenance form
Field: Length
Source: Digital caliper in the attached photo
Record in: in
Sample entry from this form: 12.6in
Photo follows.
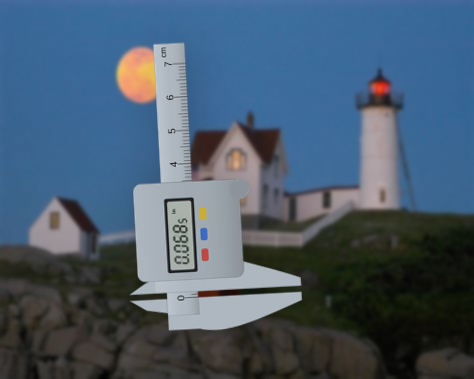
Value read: 0.0685in
